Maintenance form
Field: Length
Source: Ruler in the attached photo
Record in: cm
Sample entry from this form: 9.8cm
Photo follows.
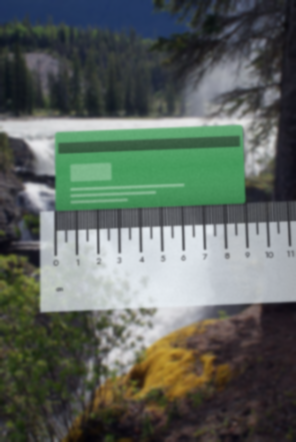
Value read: 9cm
